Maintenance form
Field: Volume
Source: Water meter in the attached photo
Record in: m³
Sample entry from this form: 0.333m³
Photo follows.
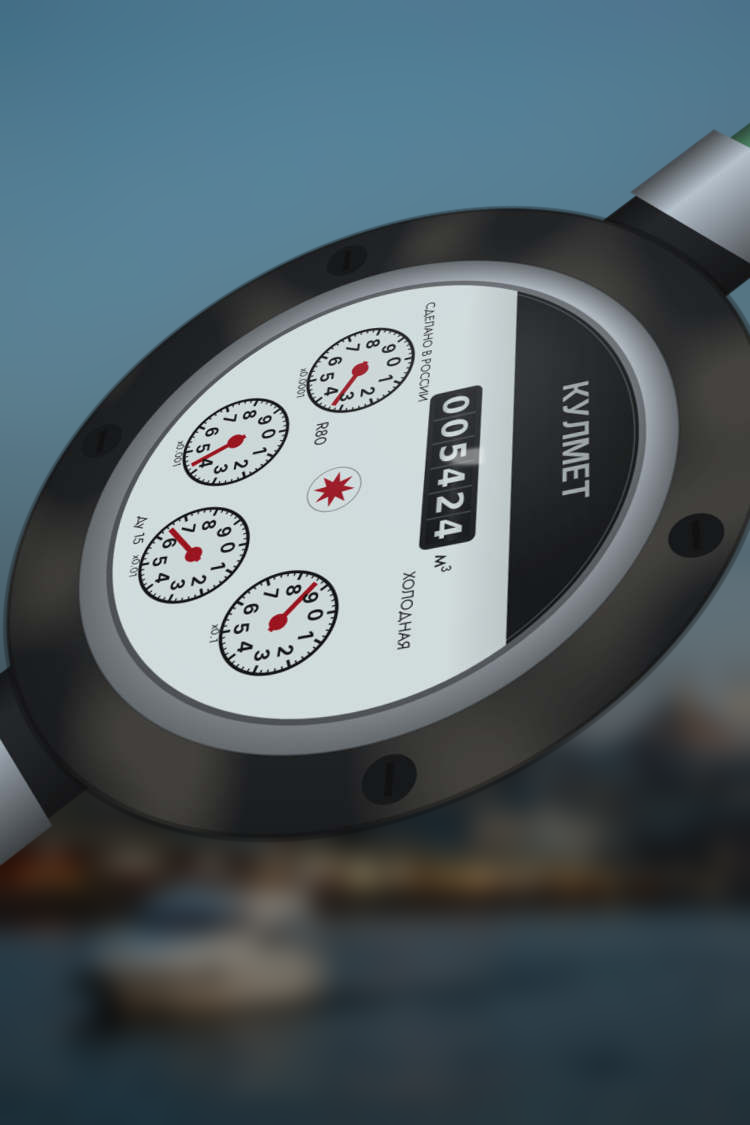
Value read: 5424.8643m³
